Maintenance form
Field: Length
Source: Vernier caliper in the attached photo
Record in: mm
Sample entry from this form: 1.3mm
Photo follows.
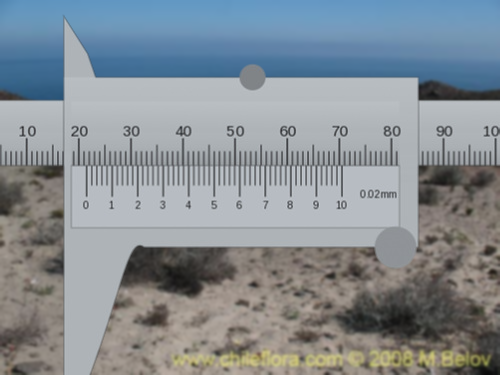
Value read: 21.5mm
